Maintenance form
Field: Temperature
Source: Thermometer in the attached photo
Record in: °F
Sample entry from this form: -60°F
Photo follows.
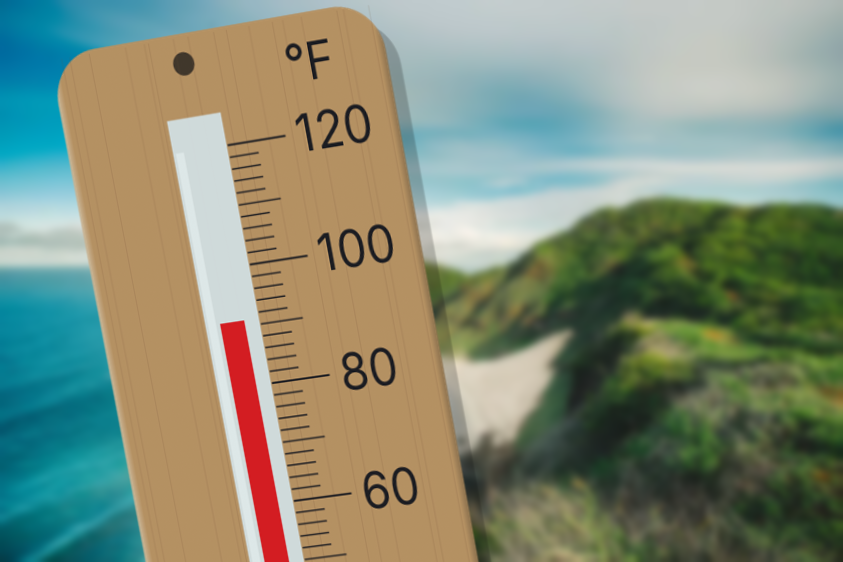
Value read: 91°F
